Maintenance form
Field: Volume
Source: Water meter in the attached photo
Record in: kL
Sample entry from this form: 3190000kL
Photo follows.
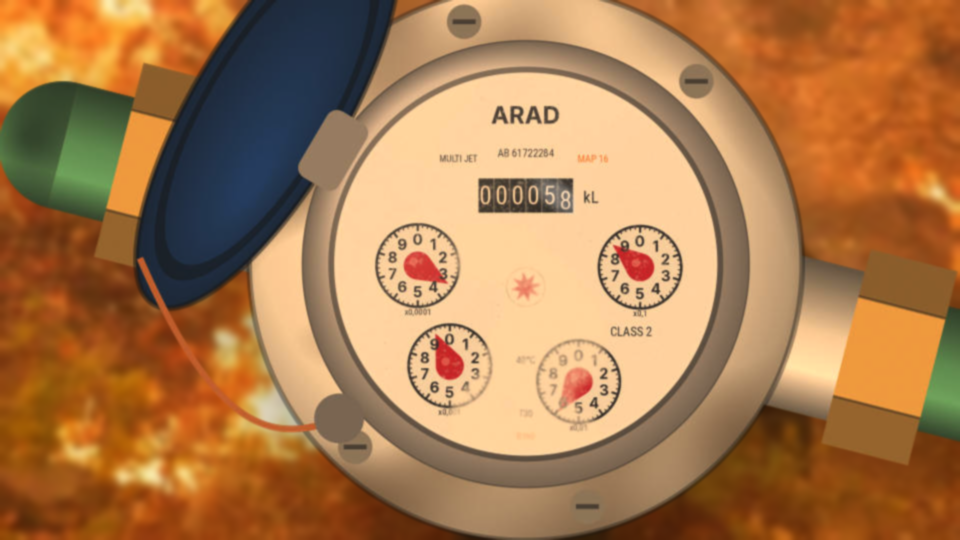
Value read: 57.8593kL
